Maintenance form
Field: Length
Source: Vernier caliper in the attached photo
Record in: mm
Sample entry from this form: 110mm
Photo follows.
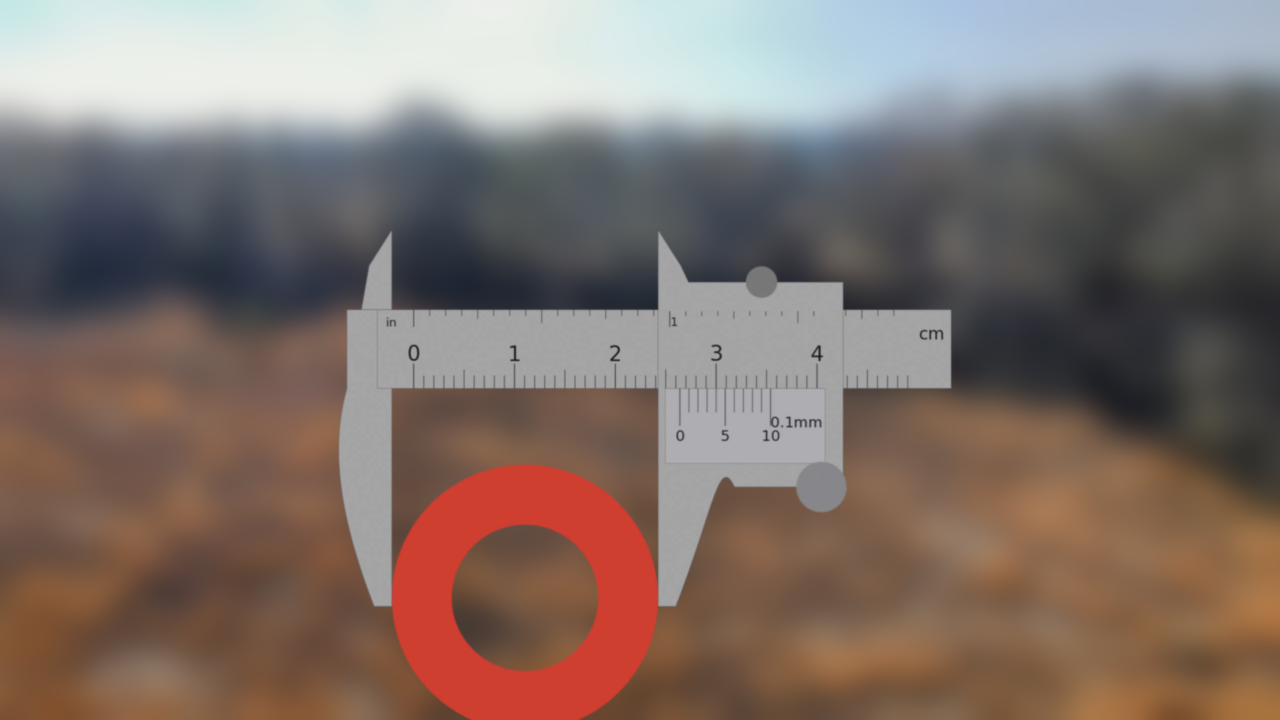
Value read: 26.4mm
